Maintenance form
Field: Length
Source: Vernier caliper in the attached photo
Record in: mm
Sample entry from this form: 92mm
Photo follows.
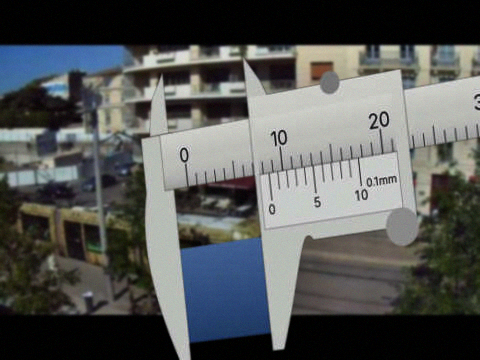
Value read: 8.6mm
